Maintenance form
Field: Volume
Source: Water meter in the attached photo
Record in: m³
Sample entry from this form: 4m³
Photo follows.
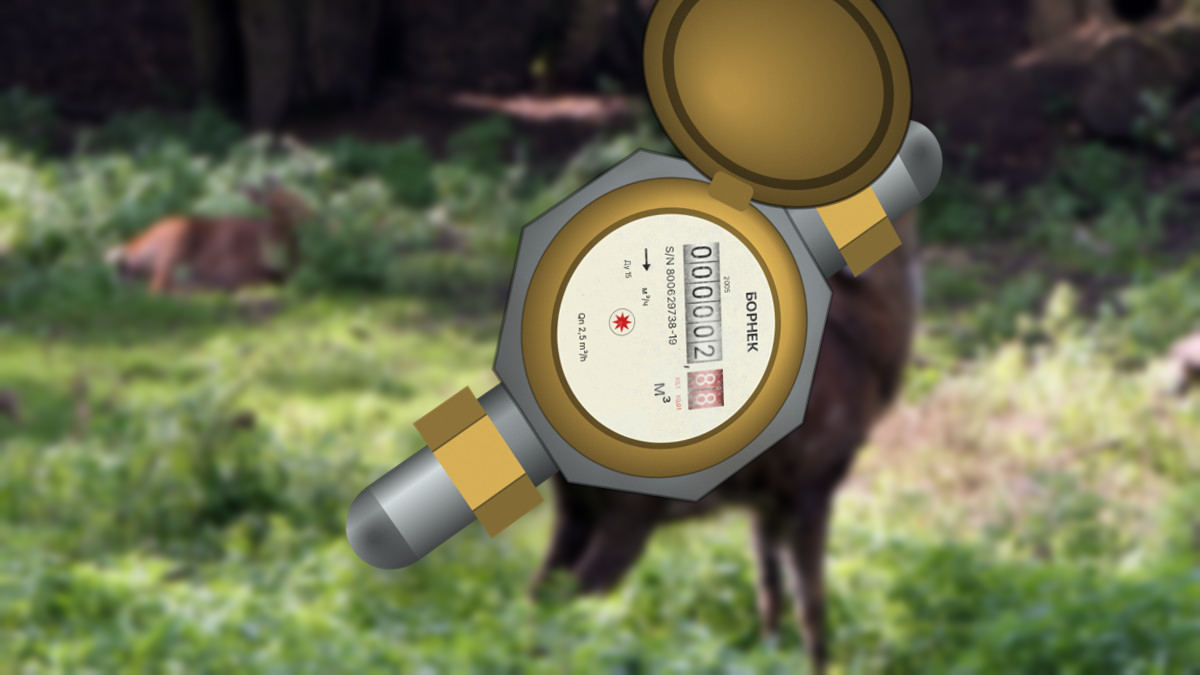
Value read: 2.88m³
